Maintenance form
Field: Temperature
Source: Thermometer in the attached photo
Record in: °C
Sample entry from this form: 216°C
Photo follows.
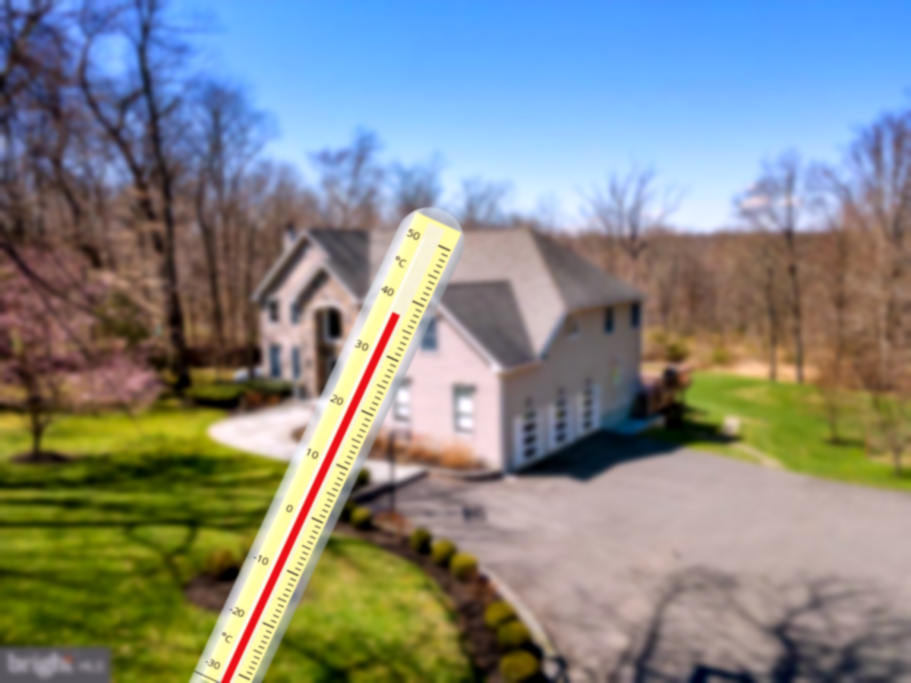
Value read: 37°C
